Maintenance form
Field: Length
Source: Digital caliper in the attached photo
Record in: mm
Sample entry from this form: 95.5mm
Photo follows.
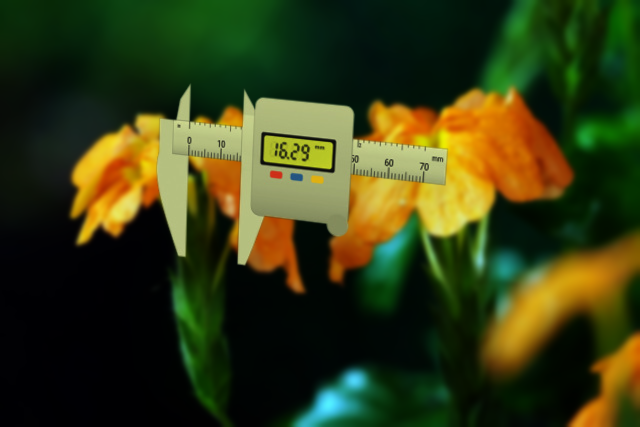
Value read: 16.29mm
